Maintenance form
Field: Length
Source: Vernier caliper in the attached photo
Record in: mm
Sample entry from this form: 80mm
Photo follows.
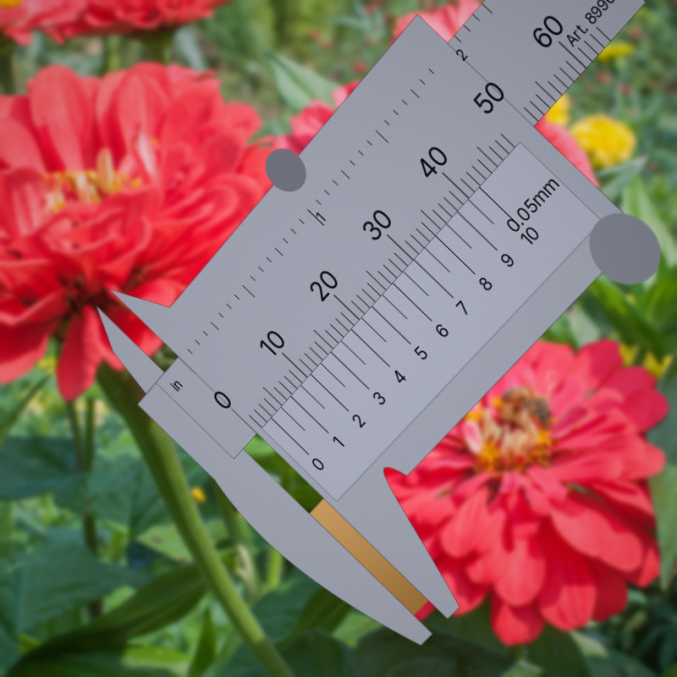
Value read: 2.8mm
